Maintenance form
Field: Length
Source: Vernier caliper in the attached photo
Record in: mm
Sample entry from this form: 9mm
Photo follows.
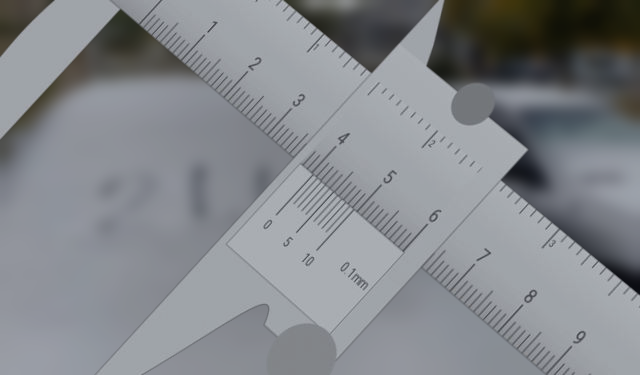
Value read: 40.4mm
